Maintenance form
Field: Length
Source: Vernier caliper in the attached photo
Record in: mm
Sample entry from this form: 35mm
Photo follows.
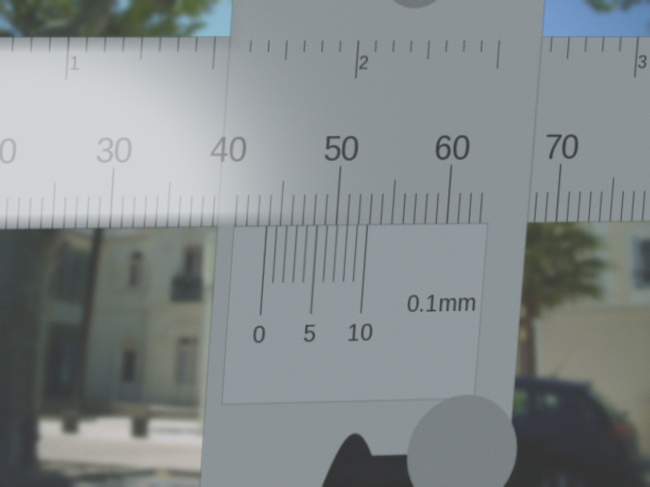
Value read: 43.8mm
